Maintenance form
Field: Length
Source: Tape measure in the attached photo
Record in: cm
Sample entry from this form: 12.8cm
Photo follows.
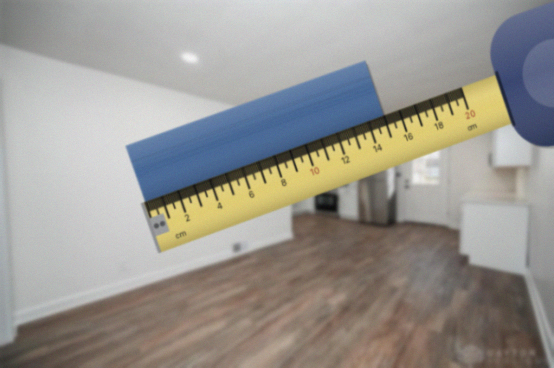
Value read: 15cm
